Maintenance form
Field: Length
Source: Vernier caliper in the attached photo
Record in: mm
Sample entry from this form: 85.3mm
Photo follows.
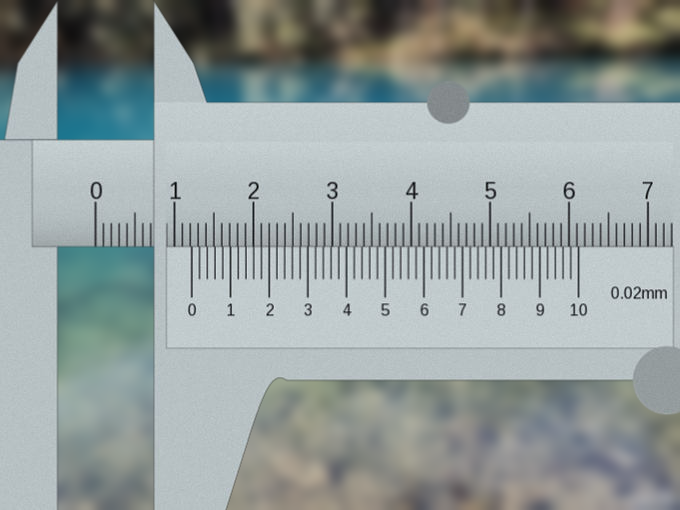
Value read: 12.2mm
